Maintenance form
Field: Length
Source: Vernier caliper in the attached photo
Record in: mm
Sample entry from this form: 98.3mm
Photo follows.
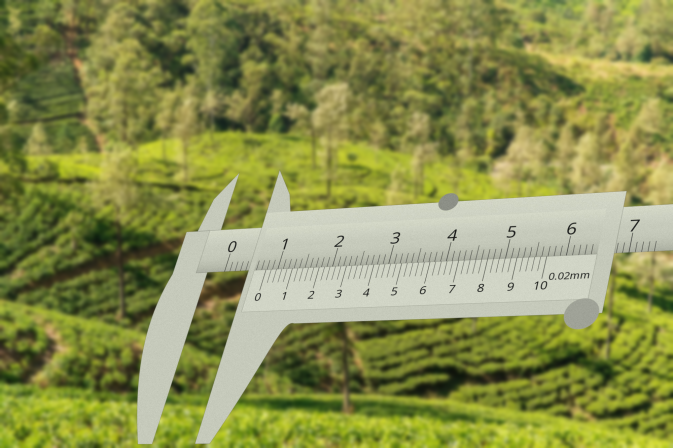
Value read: 7.8mm
